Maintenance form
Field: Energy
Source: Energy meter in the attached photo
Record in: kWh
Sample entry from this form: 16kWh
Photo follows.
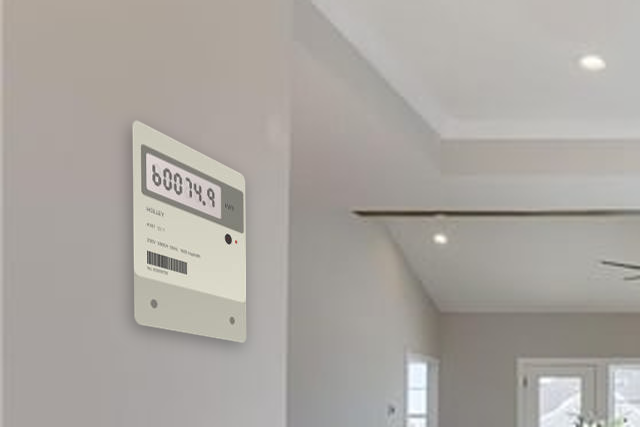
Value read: 60074.9kWh
